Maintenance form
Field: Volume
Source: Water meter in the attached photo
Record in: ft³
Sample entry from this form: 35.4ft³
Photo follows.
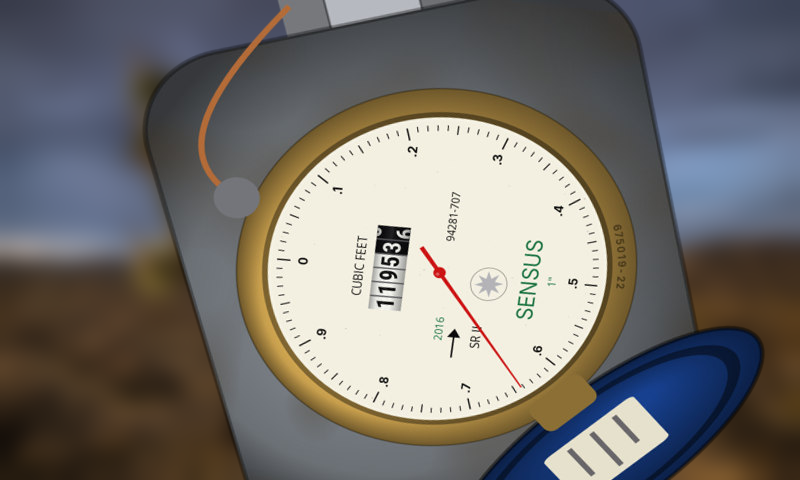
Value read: 119535.64ft³
